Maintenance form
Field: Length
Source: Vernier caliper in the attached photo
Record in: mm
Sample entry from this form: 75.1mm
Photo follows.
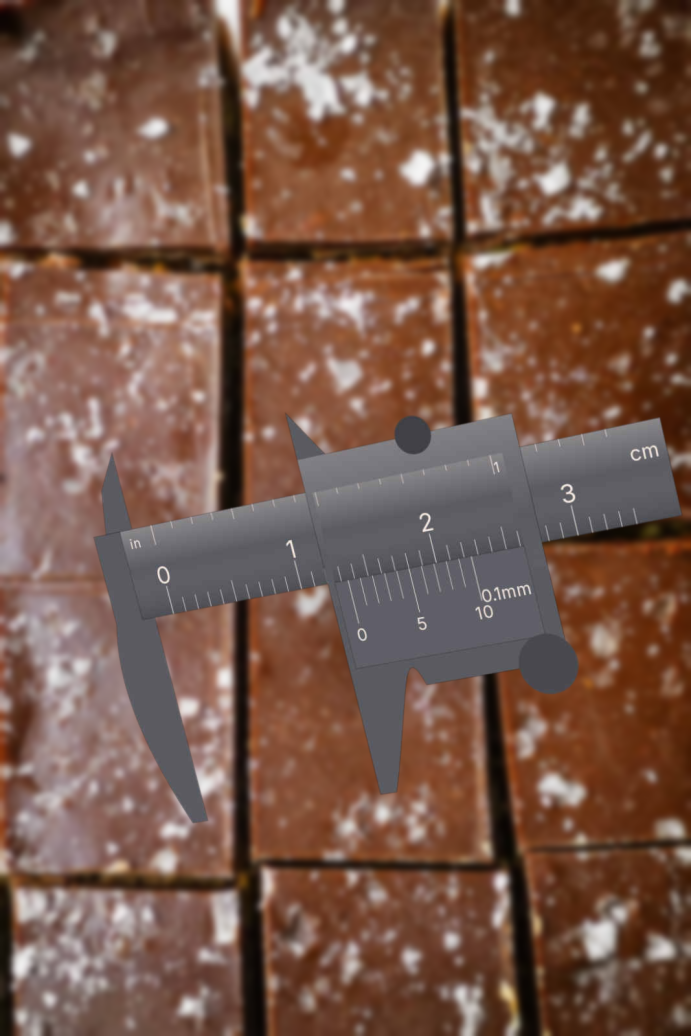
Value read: 13.5mm
